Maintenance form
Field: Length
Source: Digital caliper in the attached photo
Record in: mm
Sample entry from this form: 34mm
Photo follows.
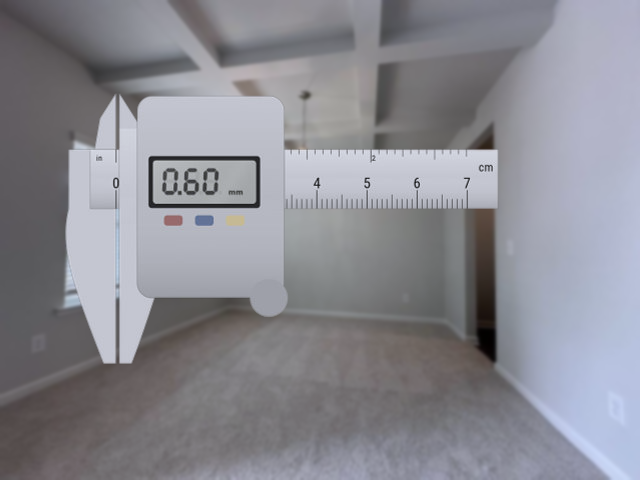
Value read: 0.60mm
